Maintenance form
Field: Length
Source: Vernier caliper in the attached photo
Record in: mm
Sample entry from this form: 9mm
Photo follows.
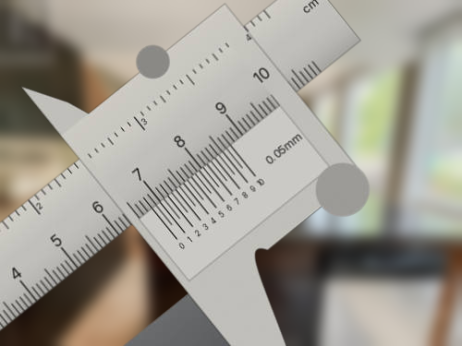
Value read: 68.0mm
